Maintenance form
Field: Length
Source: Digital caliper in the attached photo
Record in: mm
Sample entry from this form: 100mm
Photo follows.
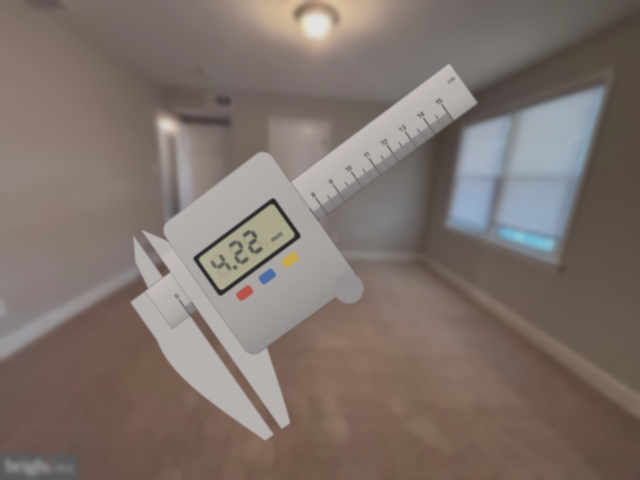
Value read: 4.22mm
